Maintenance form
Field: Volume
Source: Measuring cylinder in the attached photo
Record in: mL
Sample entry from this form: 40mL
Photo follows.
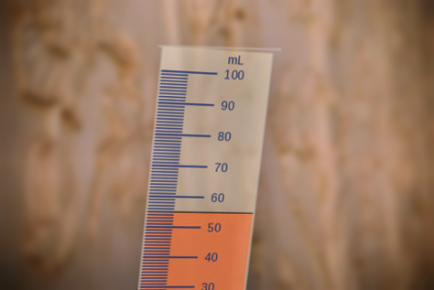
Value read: 55mL
